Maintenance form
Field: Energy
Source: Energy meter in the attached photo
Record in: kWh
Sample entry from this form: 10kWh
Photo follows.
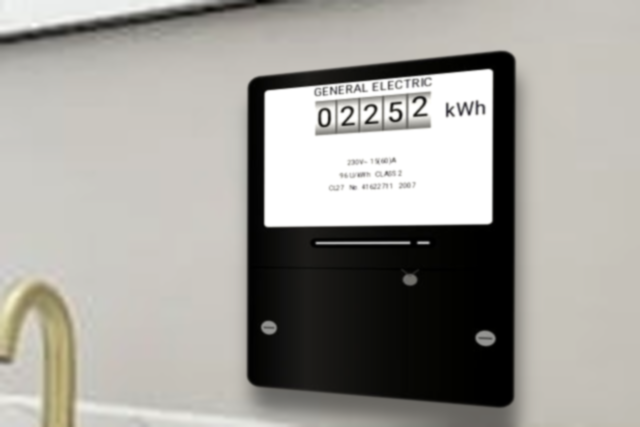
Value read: 2252kWh
